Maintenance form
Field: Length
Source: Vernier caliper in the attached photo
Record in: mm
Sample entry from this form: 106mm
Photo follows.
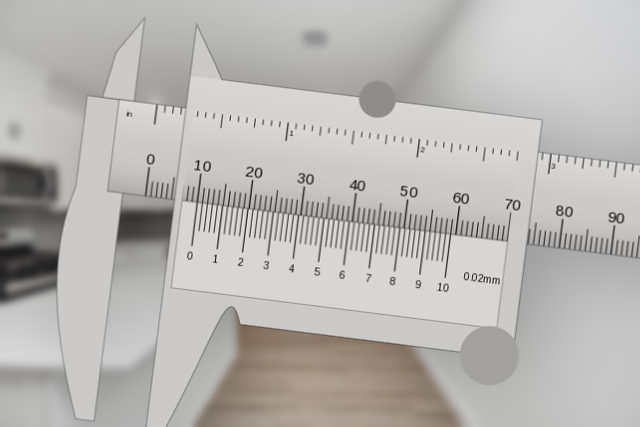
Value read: 10.0mm
